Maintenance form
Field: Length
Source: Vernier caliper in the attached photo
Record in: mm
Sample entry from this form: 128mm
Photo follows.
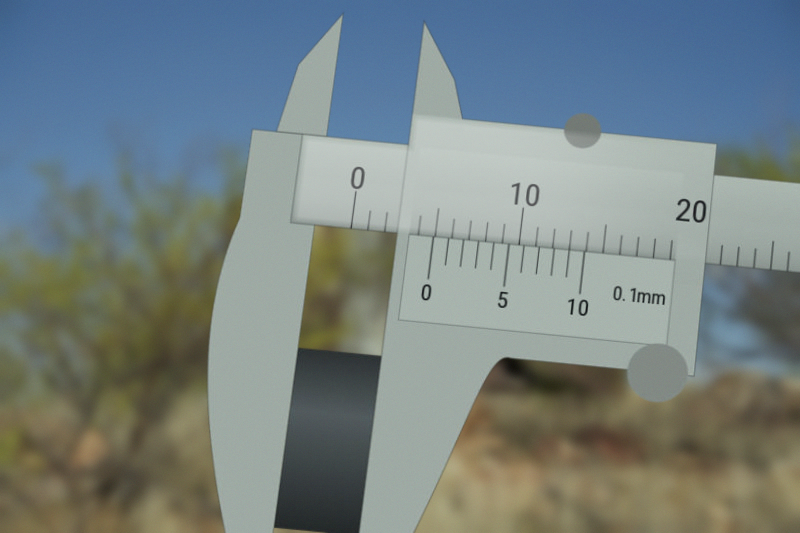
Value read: 4.9mm
